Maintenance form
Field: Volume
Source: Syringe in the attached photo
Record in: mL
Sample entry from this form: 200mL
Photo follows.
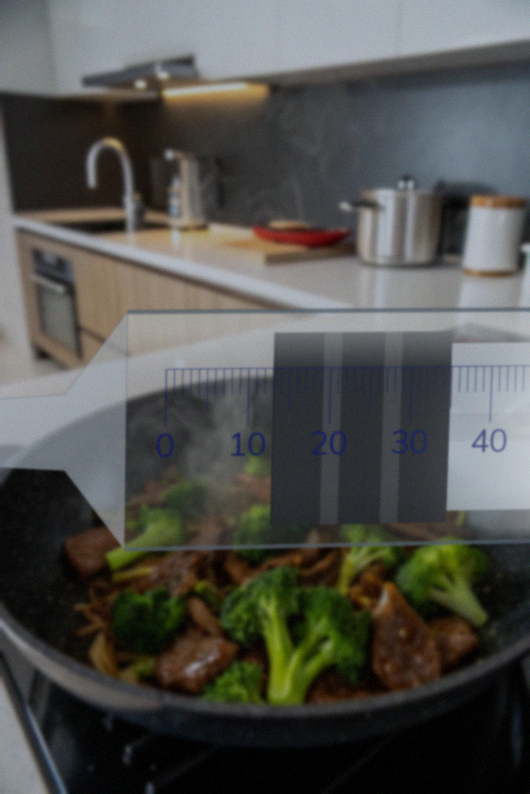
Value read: 13mL
